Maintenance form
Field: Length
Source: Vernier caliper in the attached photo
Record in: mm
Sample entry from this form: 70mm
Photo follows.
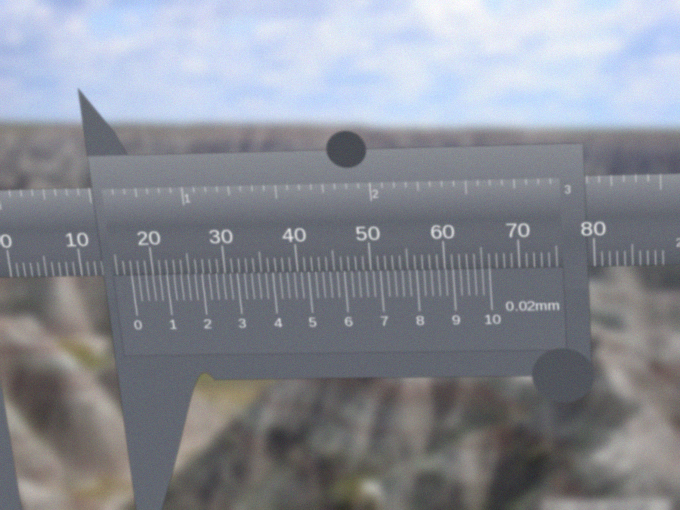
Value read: 17.0mm
